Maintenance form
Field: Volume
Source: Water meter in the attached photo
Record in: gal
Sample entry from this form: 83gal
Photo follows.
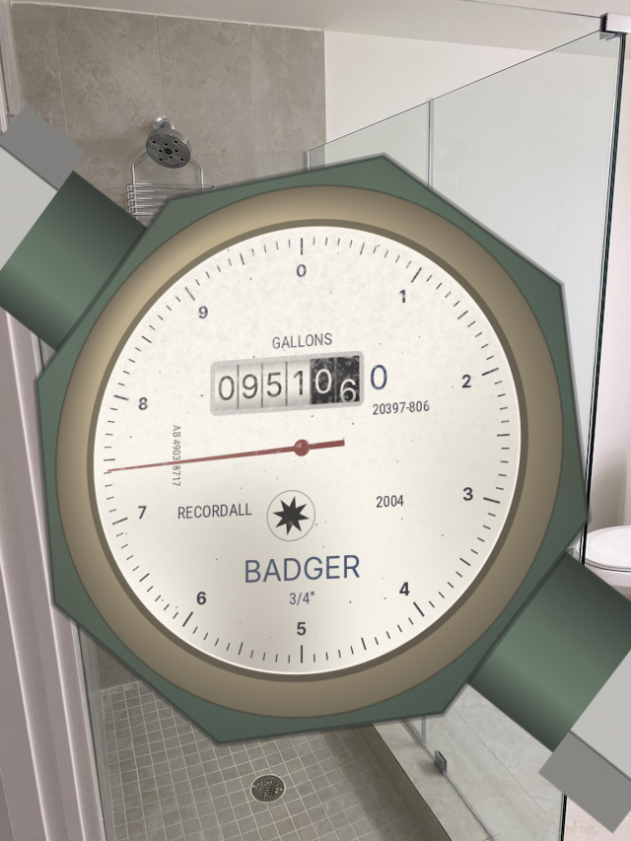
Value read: 951057.4gal
